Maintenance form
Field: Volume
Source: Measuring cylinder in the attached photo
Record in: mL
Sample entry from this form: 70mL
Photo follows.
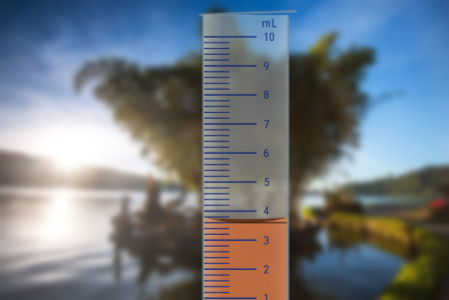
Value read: 3.6mL
